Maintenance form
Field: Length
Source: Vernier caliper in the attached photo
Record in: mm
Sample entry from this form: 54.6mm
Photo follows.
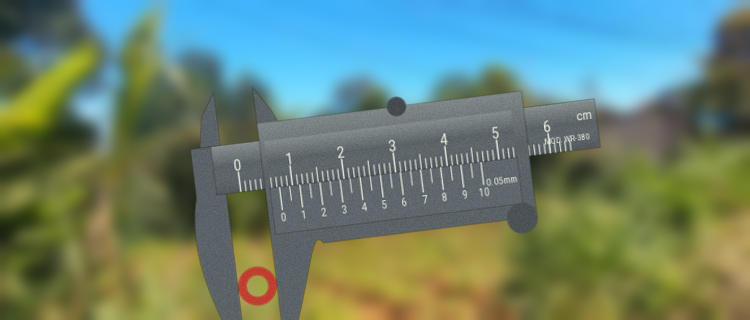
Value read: 7.5mm
